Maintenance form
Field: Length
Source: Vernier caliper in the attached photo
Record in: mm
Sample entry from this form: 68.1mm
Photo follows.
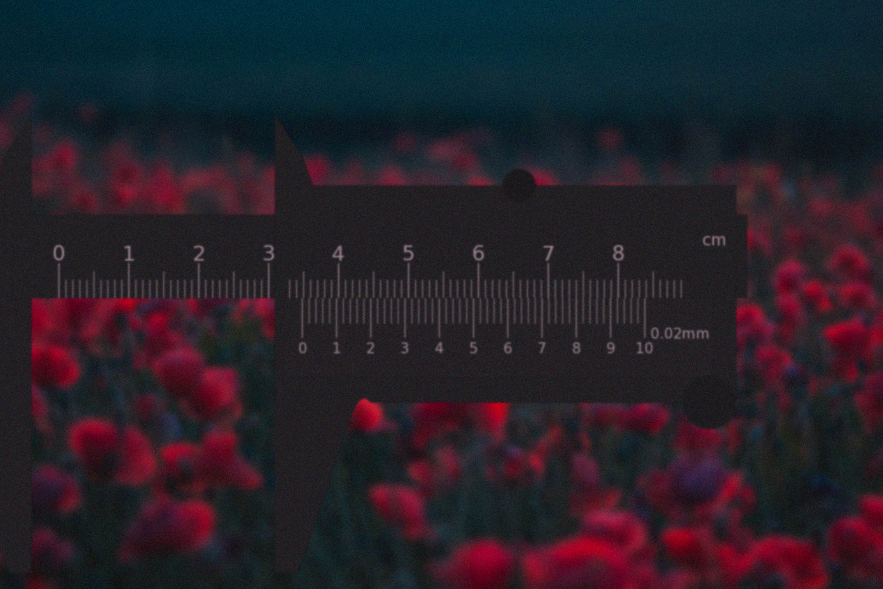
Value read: 34.8mm
